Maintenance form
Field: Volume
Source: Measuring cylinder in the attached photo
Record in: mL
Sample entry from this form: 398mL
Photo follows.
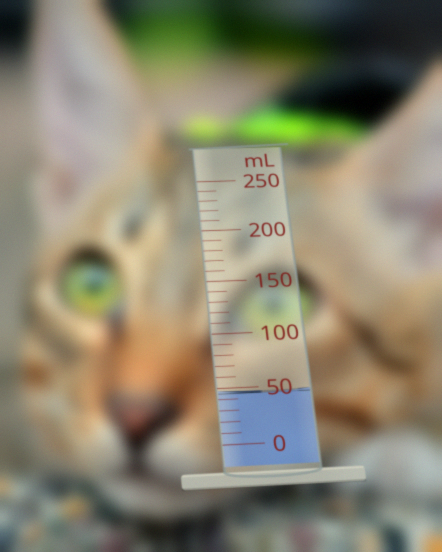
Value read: 45mL
